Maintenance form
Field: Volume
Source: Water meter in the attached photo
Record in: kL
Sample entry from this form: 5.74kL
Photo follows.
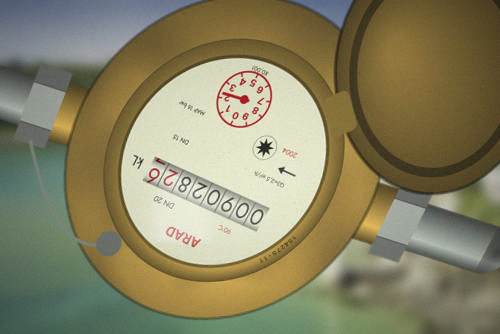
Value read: 9028.262kL
